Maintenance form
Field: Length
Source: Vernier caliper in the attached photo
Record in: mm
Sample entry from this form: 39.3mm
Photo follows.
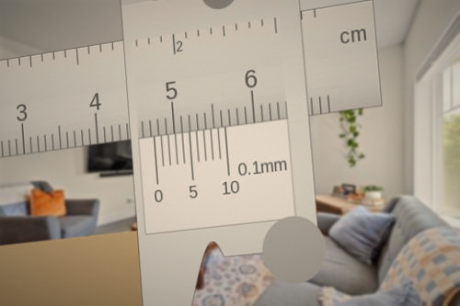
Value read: 47.4mm
